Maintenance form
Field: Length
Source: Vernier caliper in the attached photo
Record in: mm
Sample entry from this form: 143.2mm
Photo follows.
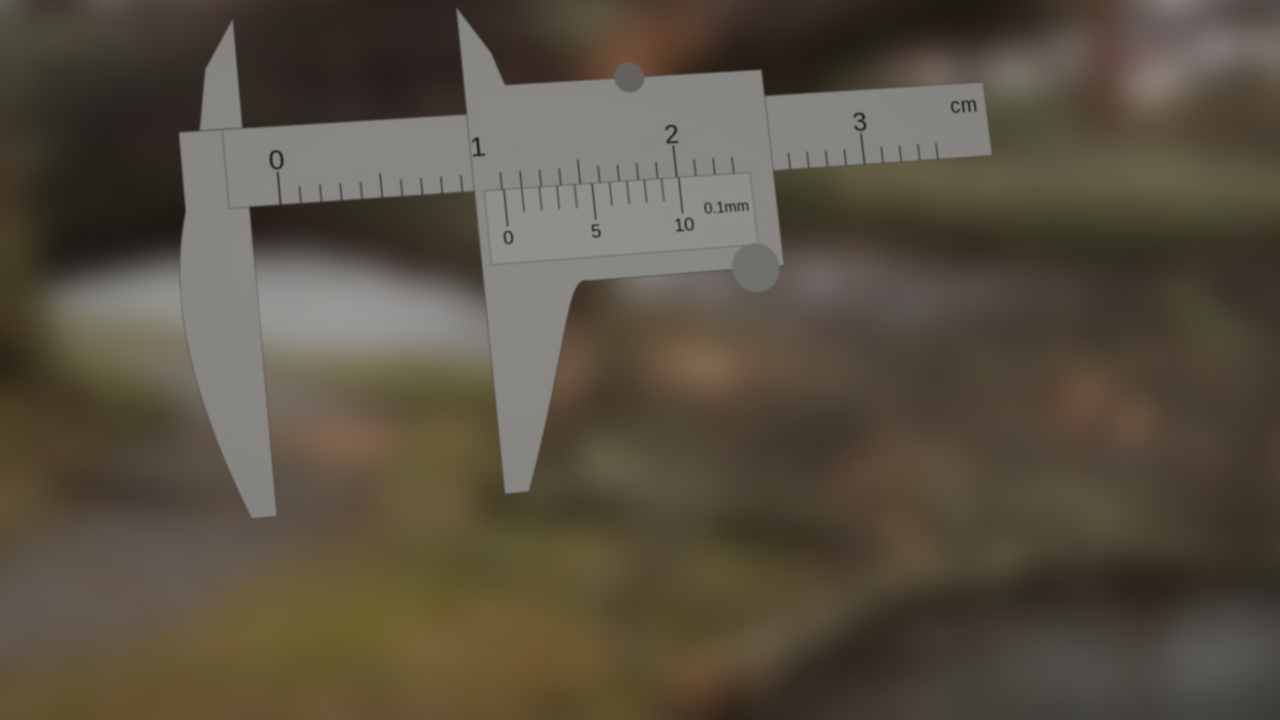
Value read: 11.1mm
